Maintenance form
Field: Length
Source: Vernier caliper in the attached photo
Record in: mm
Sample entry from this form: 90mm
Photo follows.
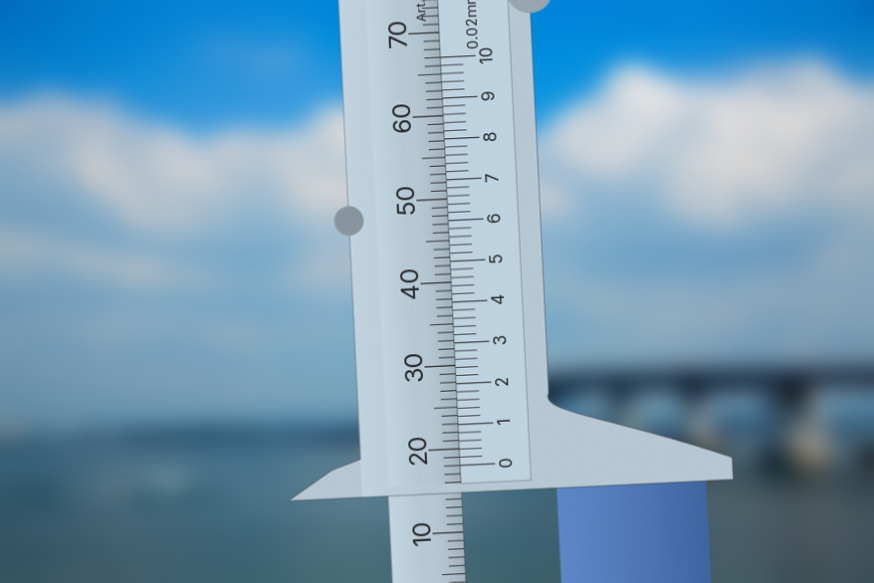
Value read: 18.0mm
